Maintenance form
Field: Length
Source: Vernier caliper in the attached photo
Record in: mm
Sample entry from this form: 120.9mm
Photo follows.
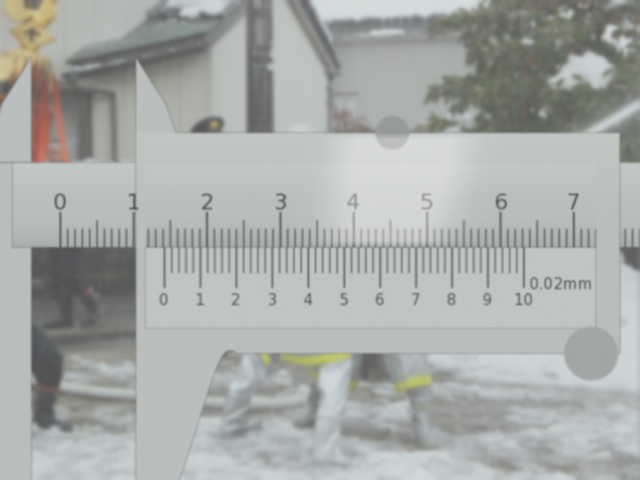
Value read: 14.2mm
